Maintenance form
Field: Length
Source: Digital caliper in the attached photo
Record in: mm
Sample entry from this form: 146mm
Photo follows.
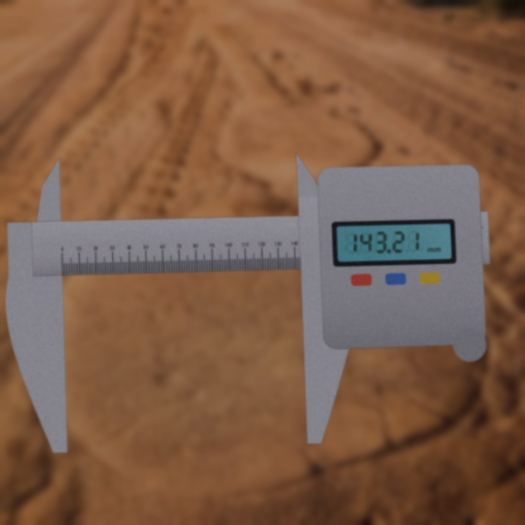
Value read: 143.21mm
